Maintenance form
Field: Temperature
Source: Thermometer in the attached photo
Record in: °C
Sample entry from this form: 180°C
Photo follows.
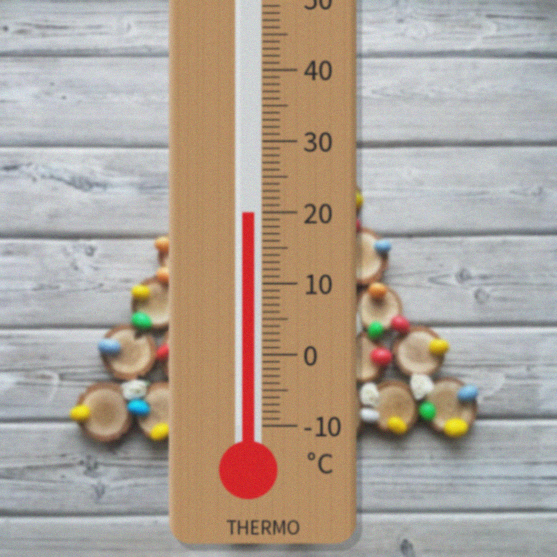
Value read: 20°C
